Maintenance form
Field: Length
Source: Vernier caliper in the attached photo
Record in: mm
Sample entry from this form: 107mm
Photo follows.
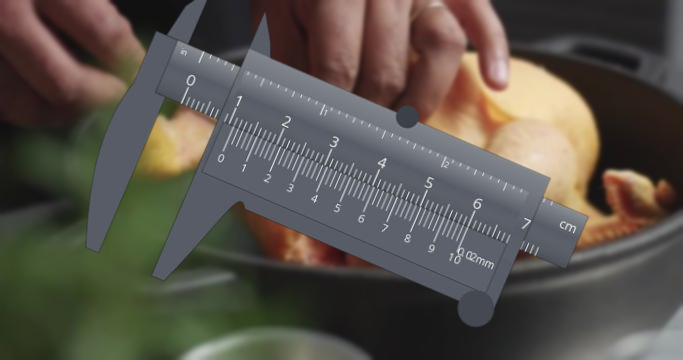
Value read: 11.0mm
